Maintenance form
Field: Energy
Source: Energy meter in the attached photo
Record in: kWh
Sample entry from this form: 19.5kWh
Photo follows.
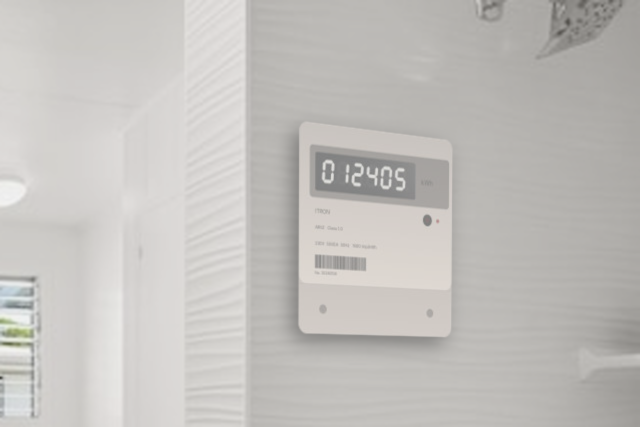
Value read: 12405kWh
